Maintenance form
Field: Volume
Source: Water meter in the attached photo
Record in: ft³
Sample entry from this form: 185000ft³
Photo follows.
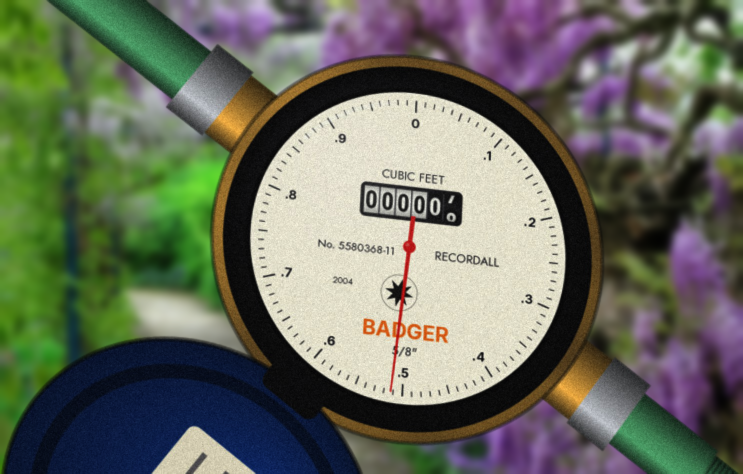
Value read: 7.51ft³
